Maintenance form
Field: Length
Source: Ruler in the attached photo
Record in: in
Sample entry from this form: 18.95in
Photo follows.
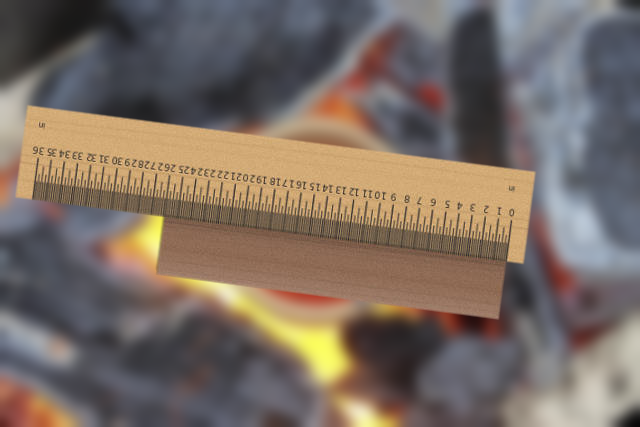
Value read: 26in
